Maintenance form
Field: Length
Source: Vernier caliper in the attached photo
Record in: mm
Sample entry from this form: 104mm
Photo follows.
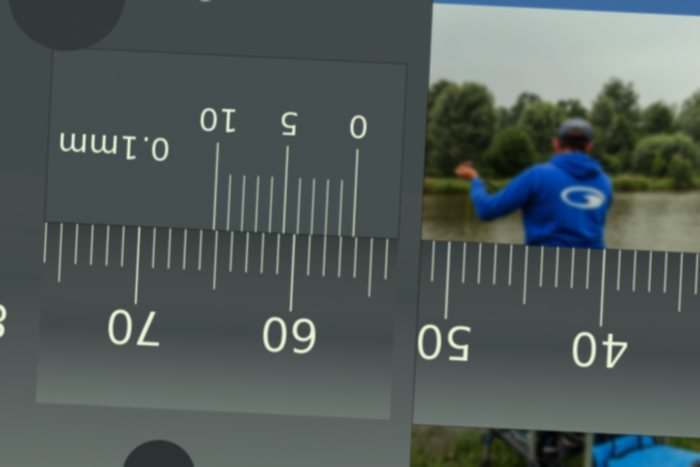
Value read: 56.2mm
